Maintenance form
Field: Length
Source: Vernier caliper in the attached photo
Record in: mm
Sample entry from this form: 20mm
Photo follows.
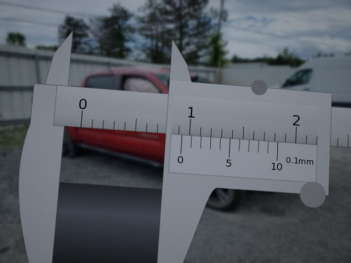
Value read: 9.3mm
